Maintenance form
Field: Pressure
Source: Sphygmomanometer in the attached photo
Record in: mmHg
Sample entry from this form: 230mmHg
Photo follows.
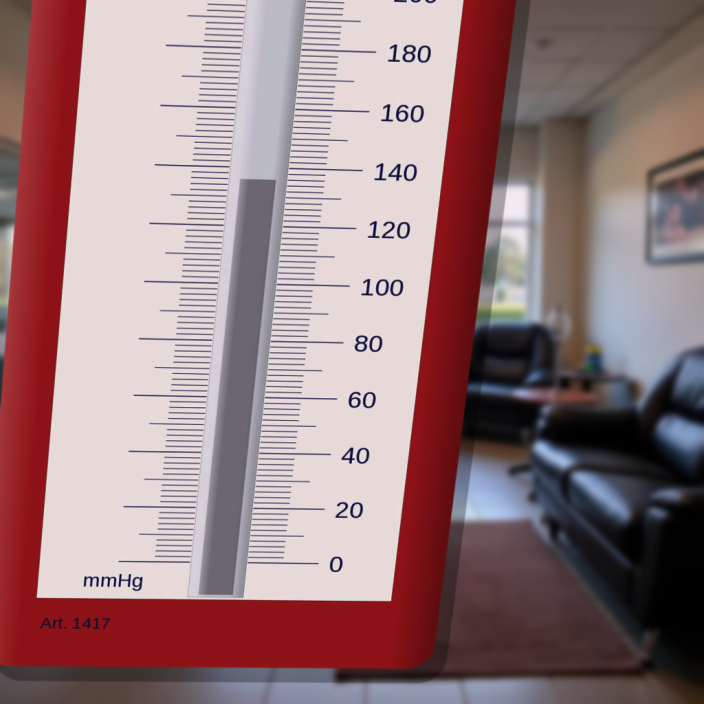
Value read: 136mmHg
